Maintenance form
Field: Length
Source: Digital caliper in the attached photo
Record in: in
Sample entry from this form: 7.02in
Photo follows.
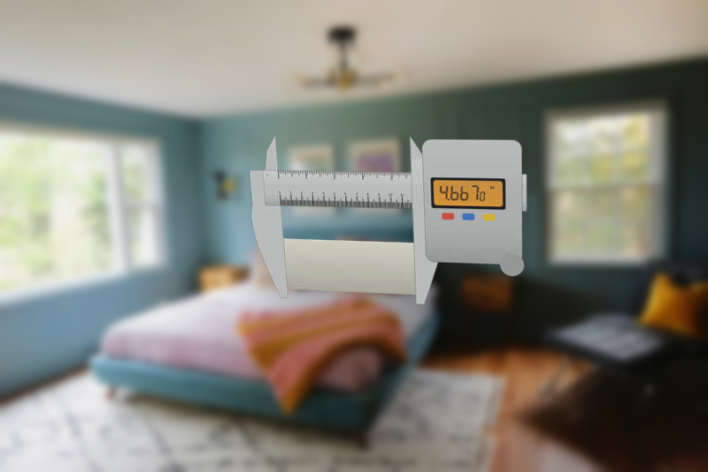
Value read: 4.6670in
